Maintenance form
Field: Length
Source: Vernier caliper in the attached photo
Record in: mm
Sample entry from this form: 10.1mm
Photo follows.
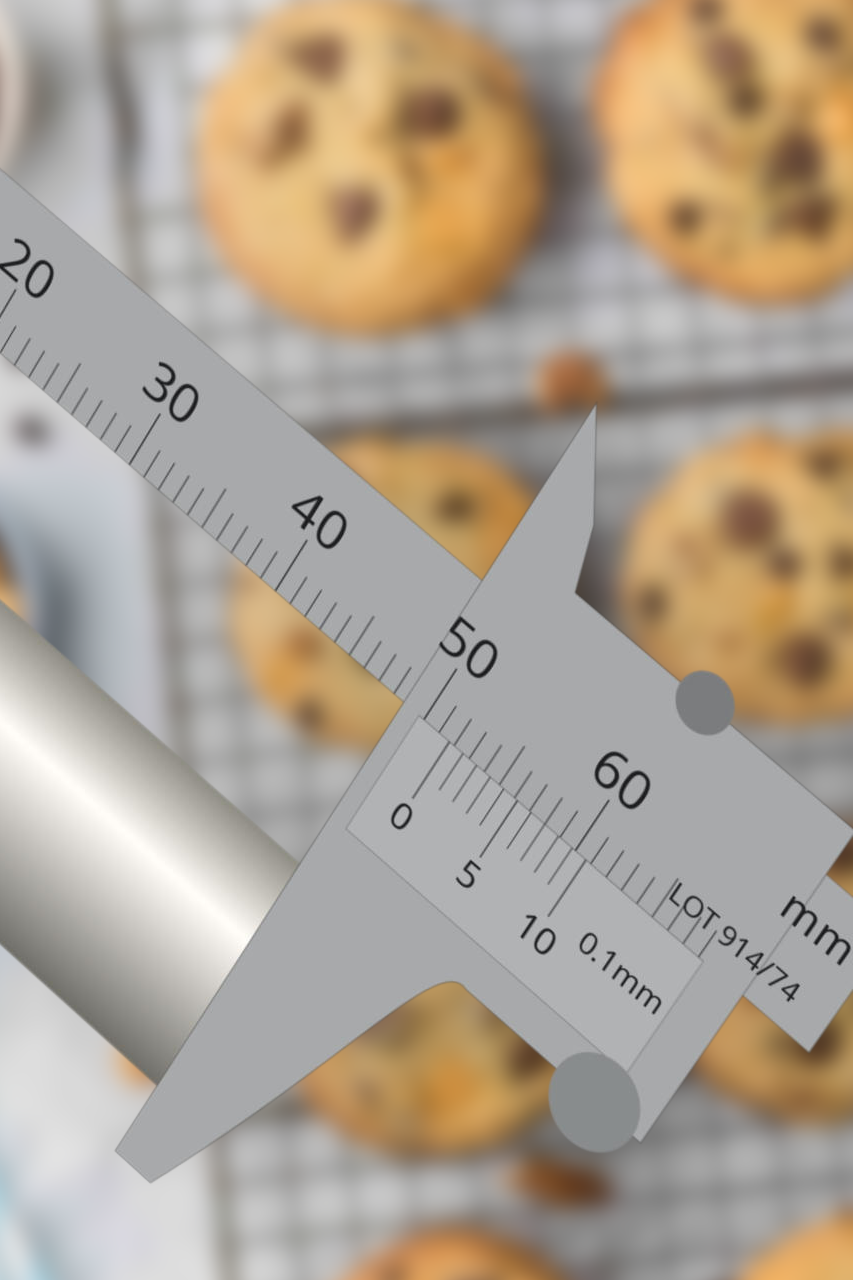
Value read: 51.7mm
